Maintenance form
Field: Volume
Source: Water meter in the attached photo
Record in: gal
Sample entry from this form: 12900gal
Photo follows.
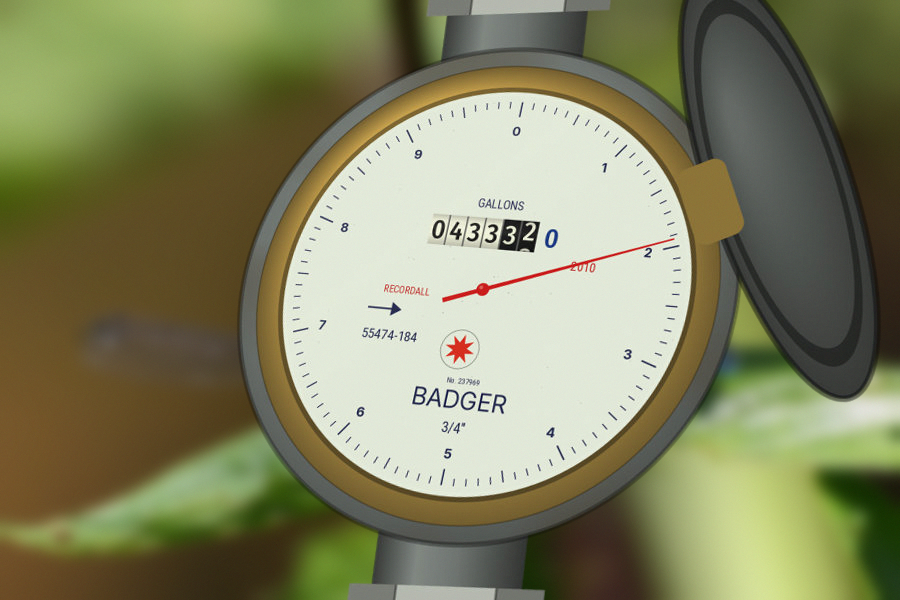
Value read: 433321.9gal
